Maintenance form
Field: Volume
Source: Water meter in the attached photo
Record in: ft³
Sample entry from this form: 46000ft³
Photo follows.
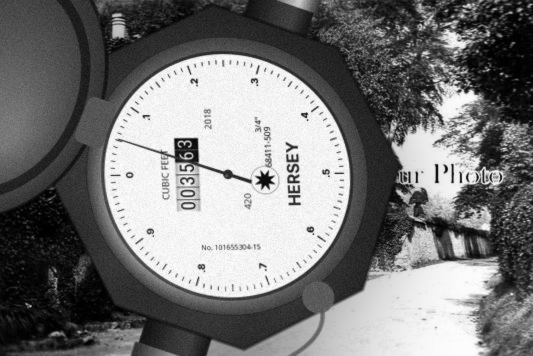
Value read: 3563.05ft³
